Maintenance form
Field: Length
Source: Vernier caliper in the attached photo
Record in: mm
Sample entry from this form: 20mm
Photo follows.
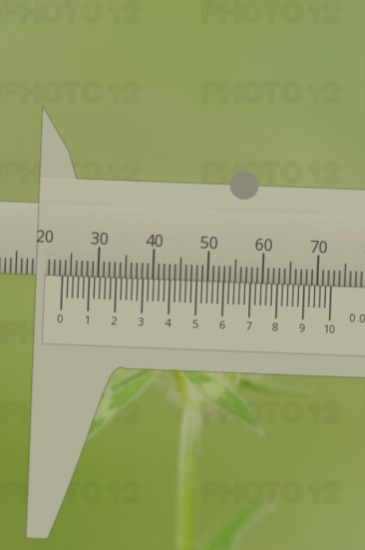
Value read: 23.5mm
